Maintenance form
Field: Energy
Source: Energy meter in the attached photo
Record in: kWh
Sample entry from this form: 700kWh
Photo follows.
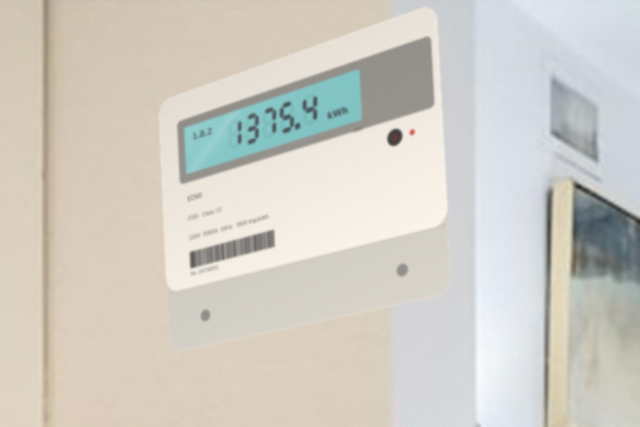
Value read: 1375.4kWh
